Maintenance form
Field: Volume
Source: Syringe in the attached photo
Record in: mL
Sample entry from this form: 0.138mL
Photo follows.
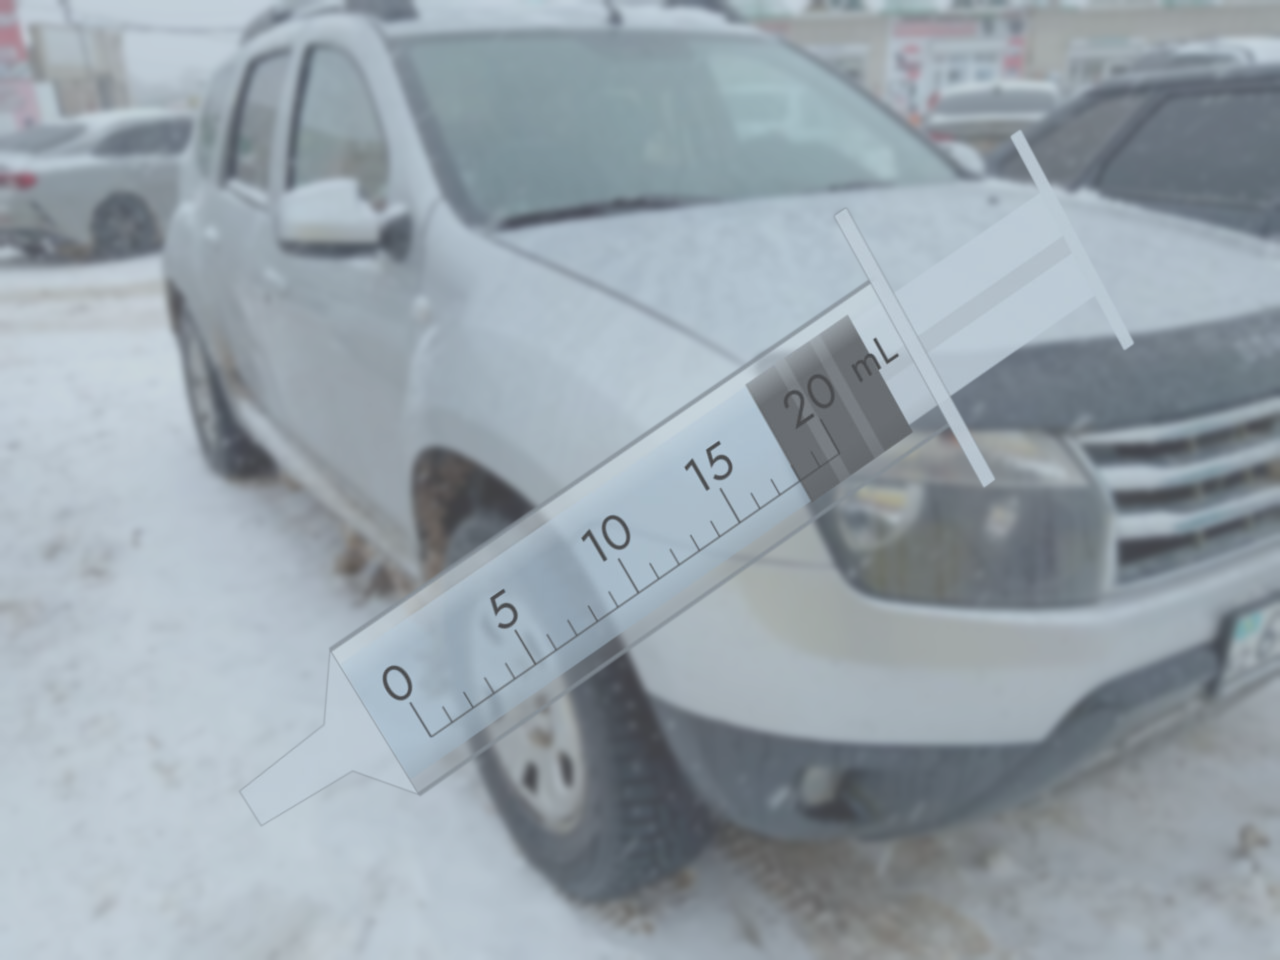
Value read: 18mL
